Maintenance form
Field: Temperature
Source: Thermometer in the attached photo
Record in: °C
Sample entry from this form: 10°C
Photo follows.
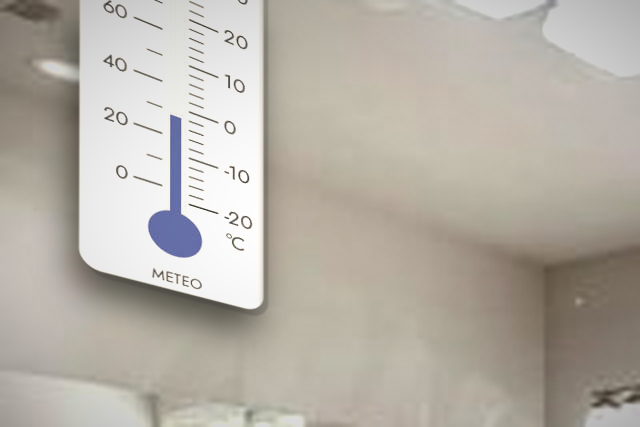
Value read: -2°C
